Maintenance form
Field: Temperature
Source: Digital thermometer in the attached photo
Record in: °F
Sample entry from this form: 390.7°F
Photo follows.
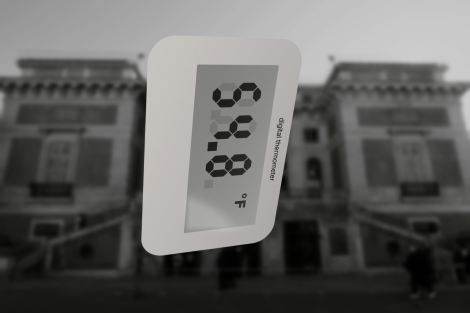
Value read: 54.8°F
